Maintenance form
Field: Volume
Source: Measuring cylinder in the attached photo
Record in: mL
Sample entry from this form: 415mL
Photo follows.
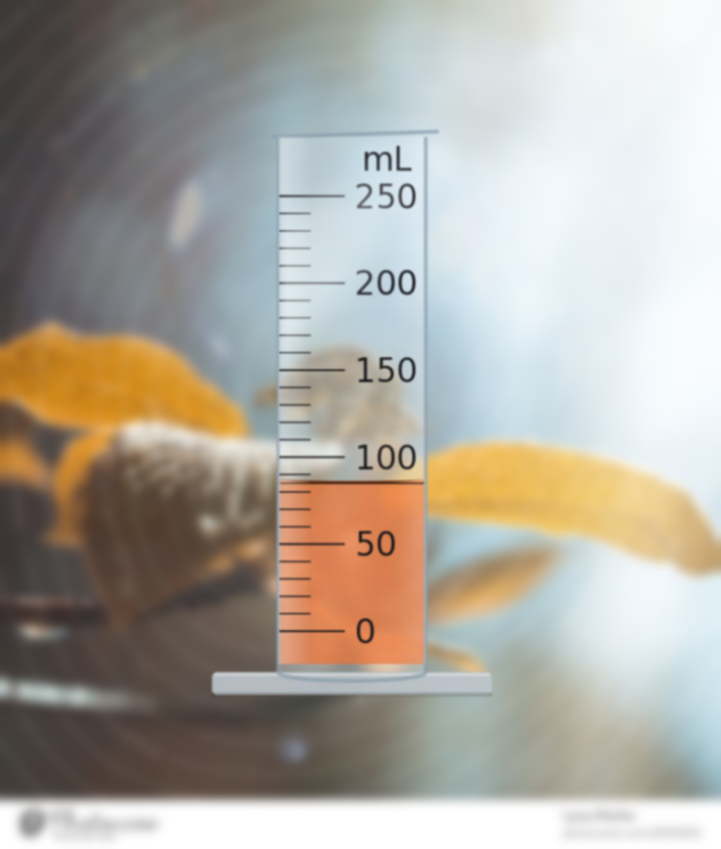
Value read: 85mL
